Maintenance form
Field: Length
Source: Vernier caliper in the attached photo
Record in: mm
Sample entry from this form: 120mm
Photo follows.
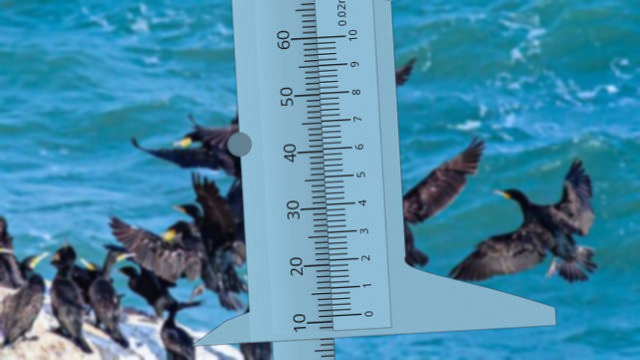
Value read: 11.0mm
